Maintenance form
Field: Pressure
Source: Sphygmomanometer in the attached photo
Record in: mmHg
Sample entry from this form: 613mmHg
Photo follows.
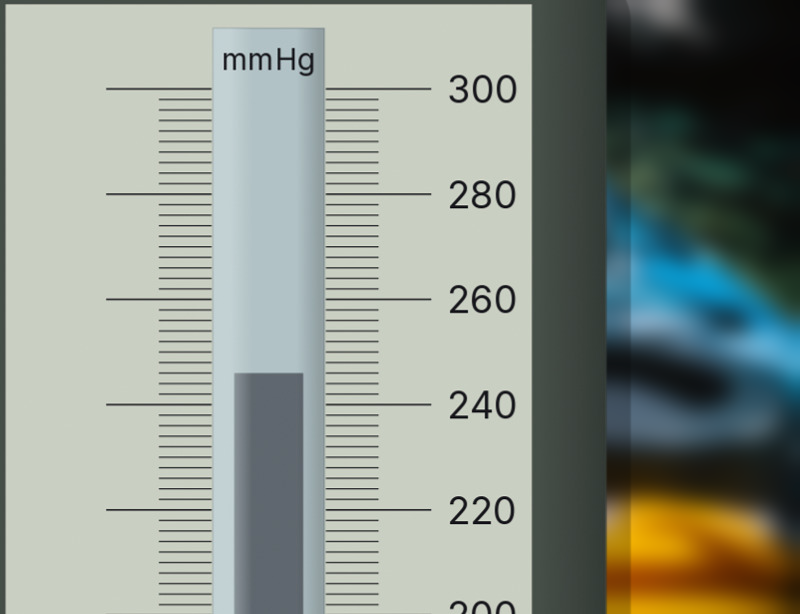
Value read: 246mmHg
